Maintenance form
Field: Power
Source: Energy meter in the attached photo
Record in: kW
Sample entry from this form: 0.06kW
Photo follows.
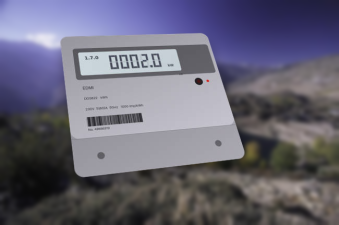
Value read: 2.0kW
